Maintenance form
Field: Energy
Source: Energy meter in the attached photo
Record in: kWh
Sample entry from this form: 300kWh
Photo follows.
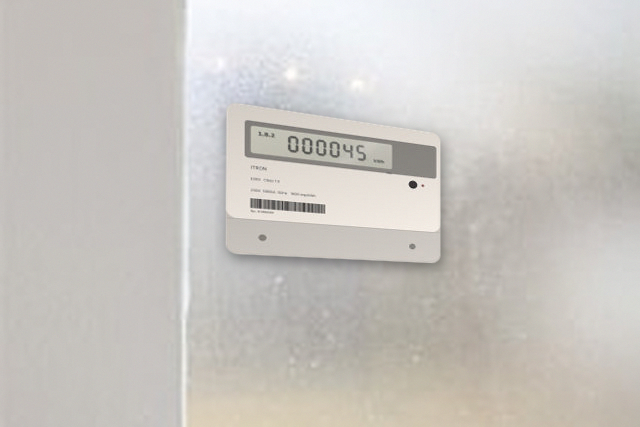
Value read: 45kWh
